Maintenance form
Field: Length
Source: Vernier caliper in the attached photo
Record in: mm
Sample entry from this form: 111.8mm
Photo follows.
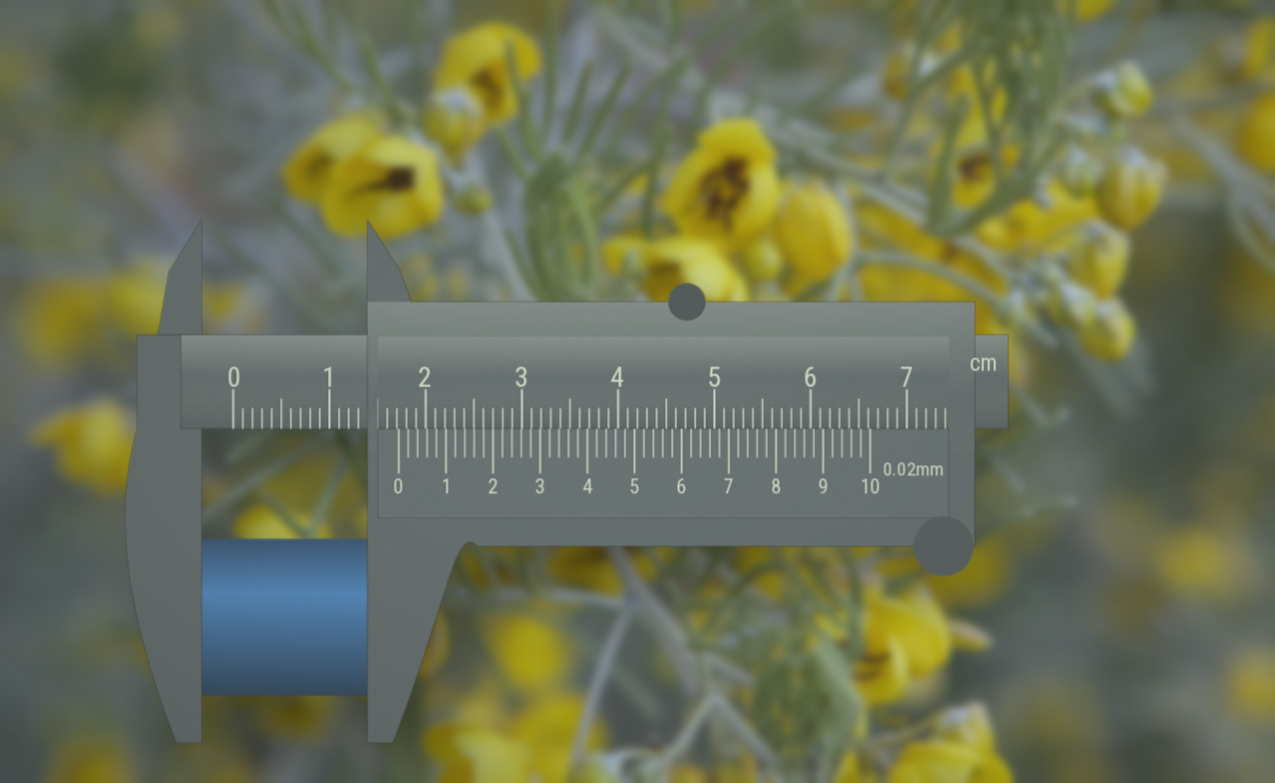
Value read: 17.2mm
